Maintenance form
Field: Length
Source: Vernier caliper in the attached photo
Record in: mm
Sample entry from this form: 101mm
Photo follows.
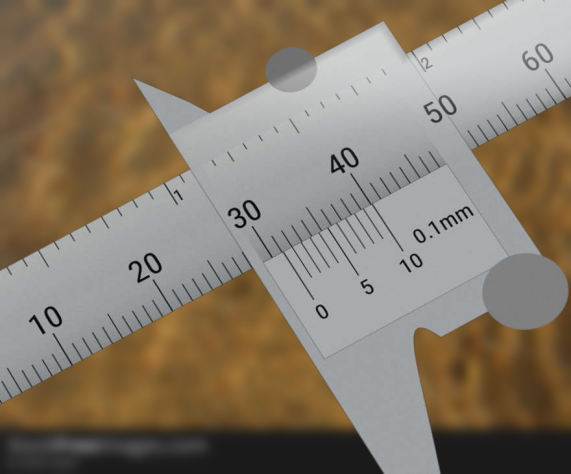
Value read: 31.1mm
